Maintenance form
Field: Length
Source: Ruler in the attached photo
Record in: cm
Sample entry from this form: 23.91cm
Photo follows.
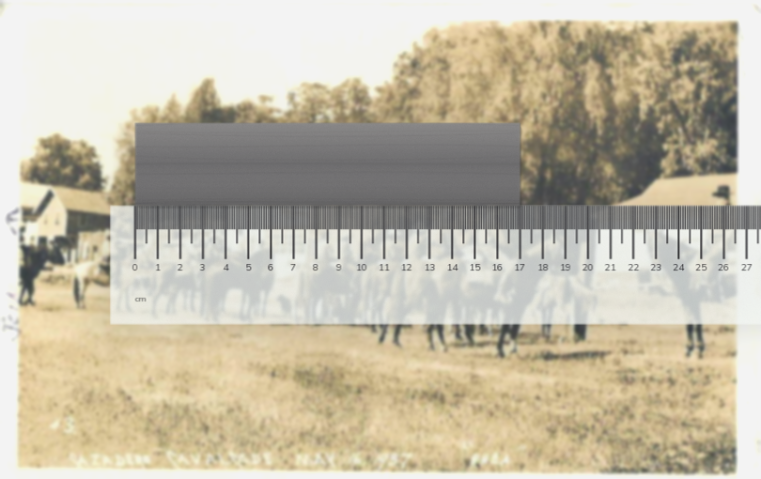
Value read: 17cm
